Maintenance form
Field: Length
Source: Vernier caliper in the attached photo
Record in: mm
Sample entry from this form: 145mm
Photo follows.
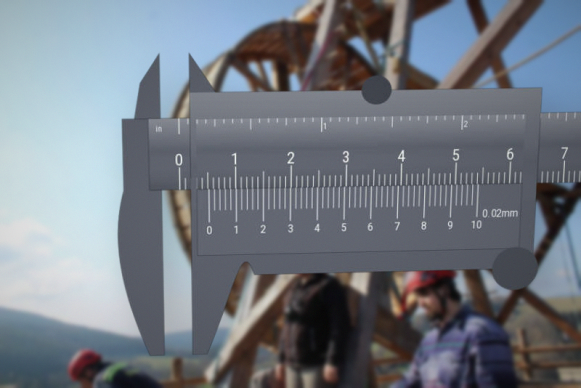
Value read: 5.2mm
